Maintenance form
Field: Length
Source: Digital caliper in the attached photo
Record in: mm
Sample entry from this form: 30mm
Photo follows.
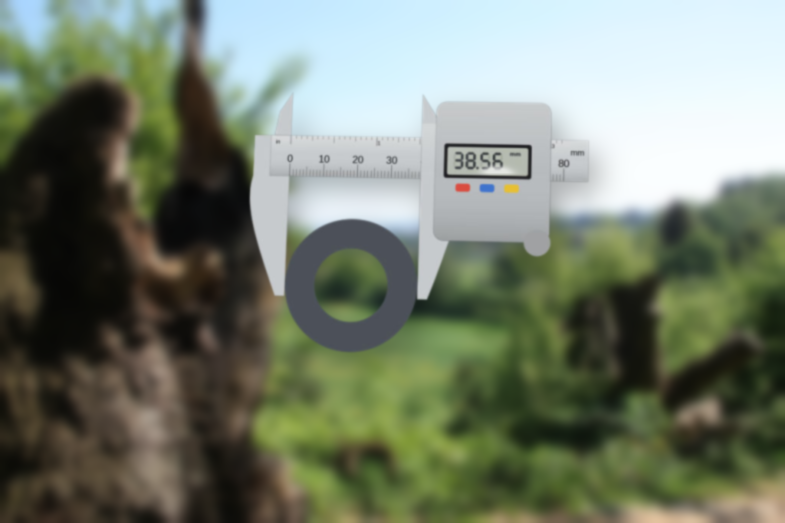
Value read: 38.56mm
